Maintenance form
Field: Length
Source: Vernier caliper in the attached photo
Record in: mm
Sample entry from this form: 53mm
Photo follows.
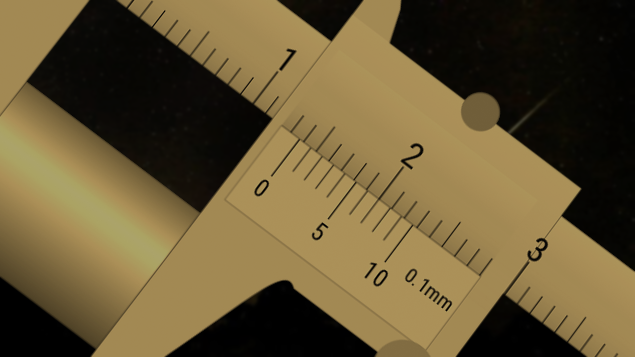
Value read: 13.7mm
